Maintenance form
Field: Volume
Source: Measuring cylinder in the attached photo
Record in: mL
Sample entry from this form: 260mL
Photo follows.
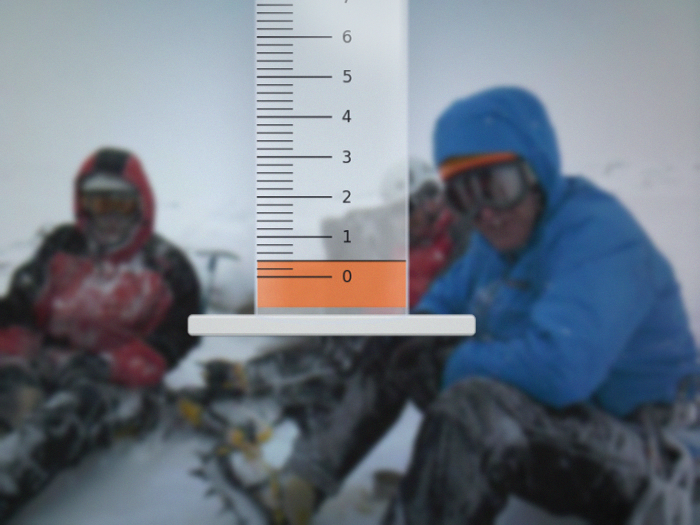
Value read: 0.4mL
